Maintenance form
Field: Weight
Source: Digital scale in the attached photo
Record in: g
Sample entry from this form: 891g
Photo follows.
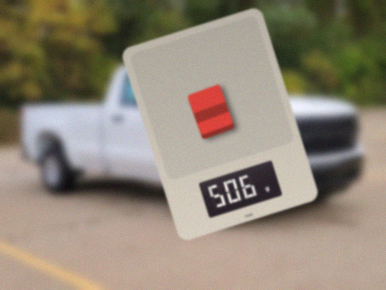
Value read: 506g
